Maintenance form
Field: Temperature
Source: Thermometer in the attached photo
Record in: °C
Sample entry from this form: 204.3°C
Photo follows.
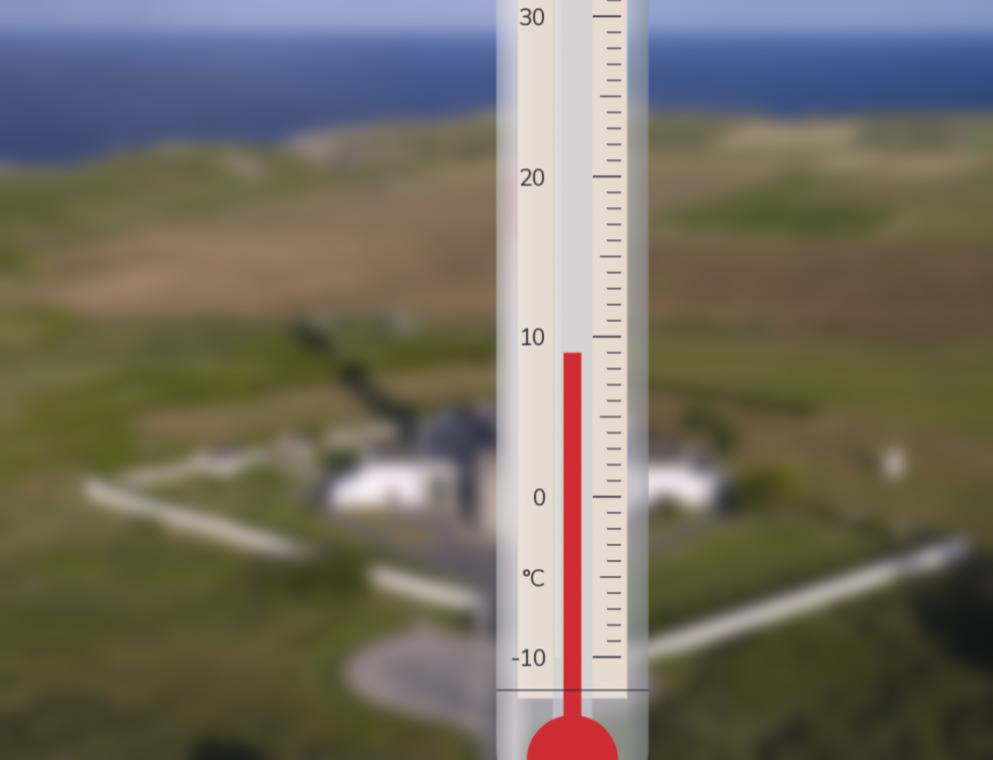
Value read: 9°C
